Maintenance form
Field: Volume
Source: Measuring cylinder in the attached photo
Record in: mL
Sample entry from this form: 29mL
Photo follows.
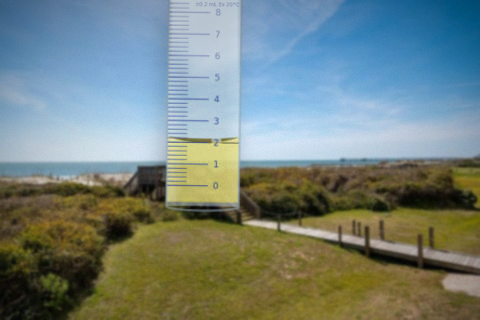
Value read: 2mL
